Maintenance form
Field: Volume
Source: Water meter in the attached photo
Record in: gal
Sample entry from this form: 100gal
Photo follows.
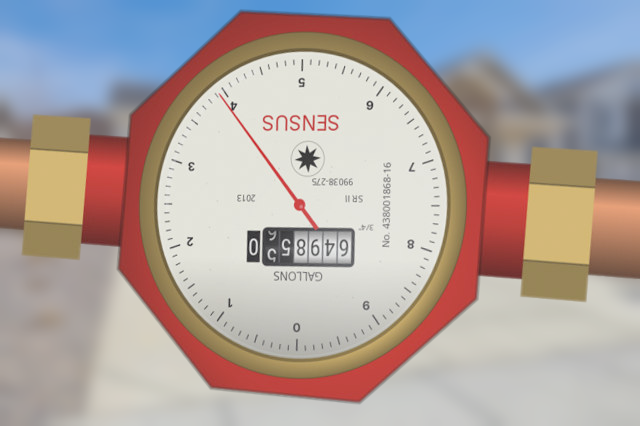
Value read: 6498553.9gal
